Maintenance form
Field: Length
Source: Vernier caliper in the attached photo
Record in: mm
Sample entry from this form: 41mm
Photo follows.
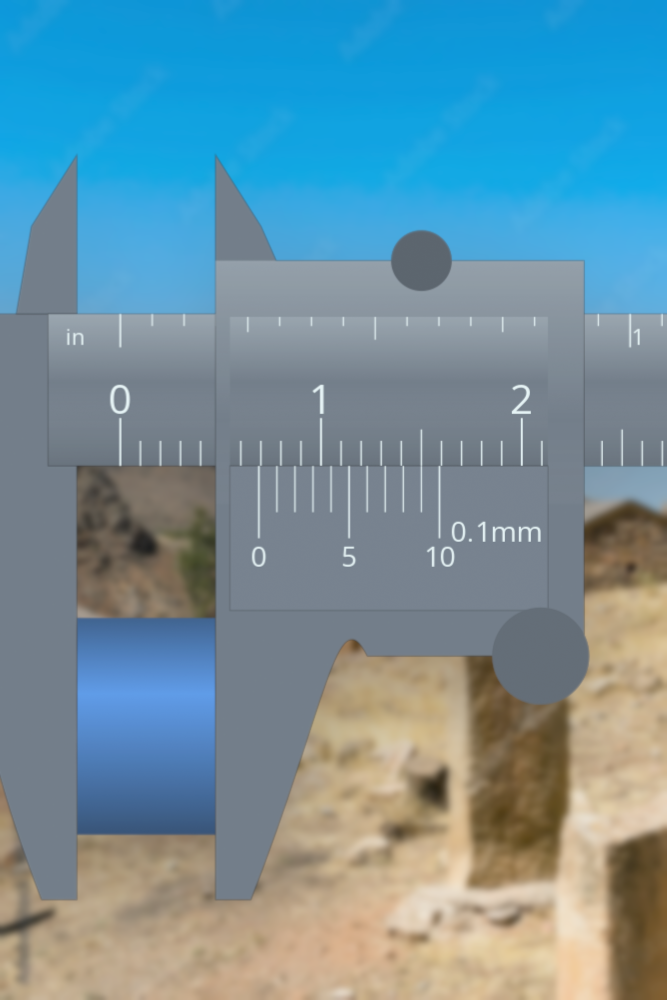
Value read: 6.9mm
